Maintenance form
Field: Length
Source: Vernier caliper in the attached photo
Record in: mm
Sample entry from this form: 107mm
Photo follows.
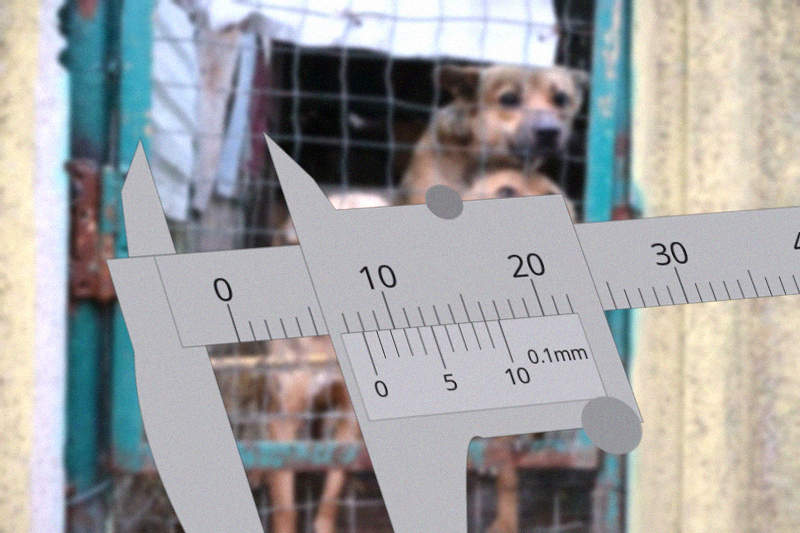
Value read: 7.9mm
